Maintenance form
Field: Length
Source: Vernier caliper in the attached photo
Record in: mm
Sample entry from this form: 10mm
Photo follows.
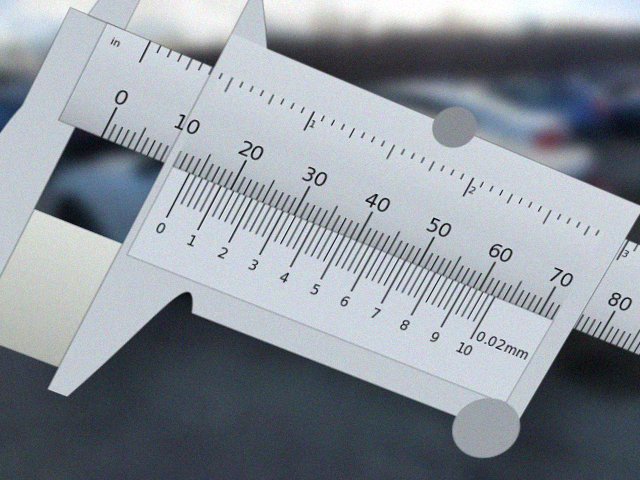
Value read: 13.6mm
